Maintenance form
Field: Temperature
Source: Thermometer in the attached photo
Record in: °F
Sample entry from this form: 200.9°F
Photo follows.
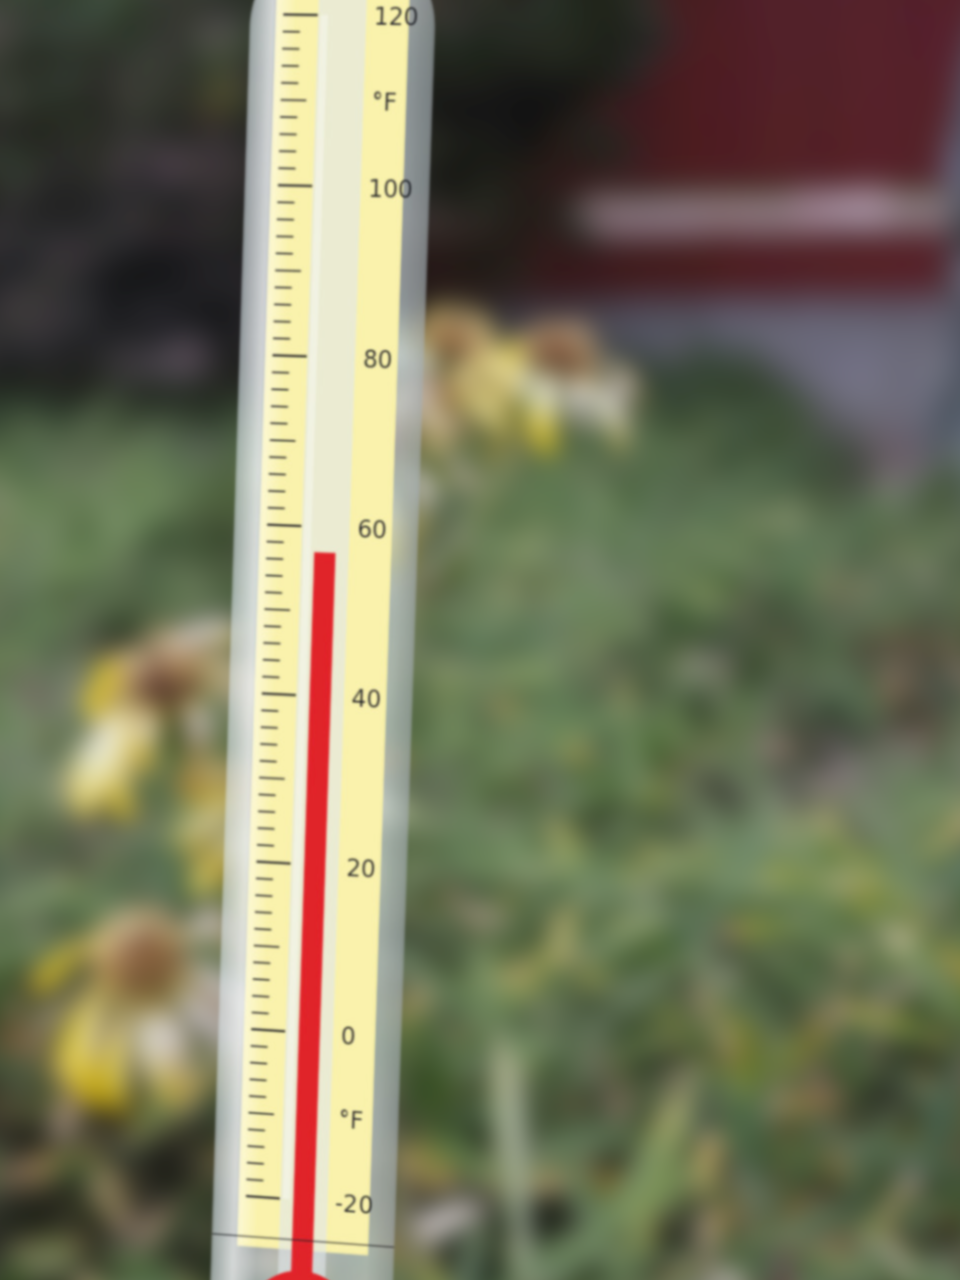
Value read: 57°F
